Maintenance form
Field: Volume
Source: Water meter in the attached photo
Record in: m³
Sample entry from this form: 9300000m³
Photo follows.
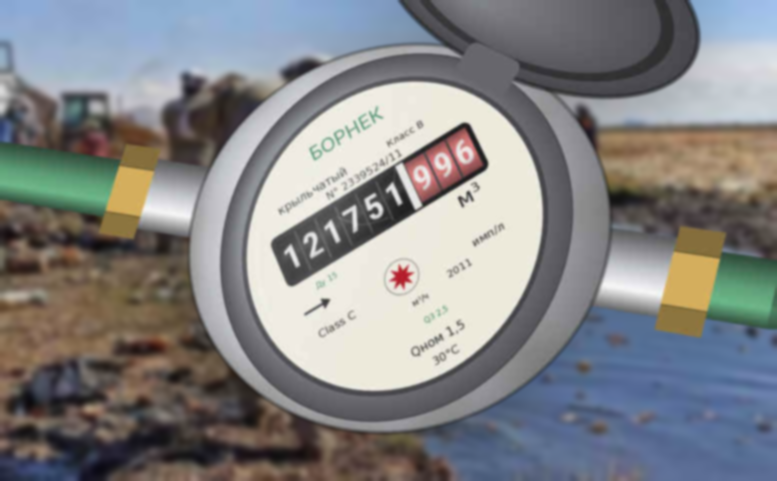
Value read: 121751.996m³
